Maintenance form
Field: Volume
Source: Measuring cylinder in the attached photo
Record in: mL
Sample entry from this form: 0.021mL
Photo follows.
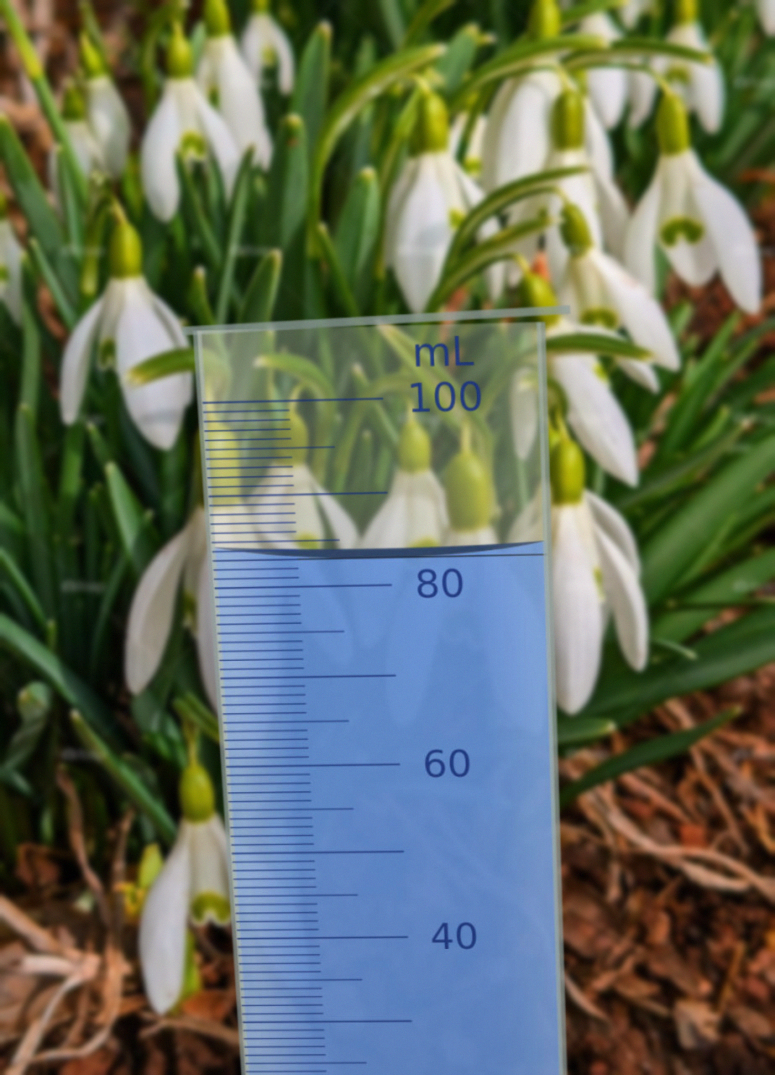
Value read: 83mL
